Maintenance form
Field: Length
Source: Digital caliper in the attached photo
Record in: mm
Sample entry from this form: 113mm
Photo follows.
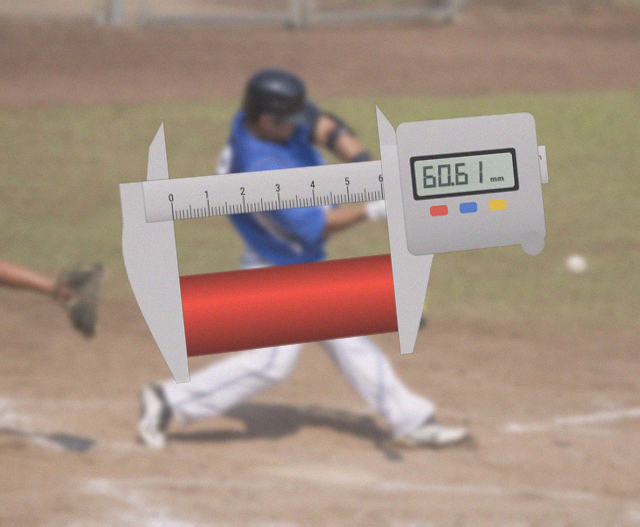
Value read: 60.61mm
